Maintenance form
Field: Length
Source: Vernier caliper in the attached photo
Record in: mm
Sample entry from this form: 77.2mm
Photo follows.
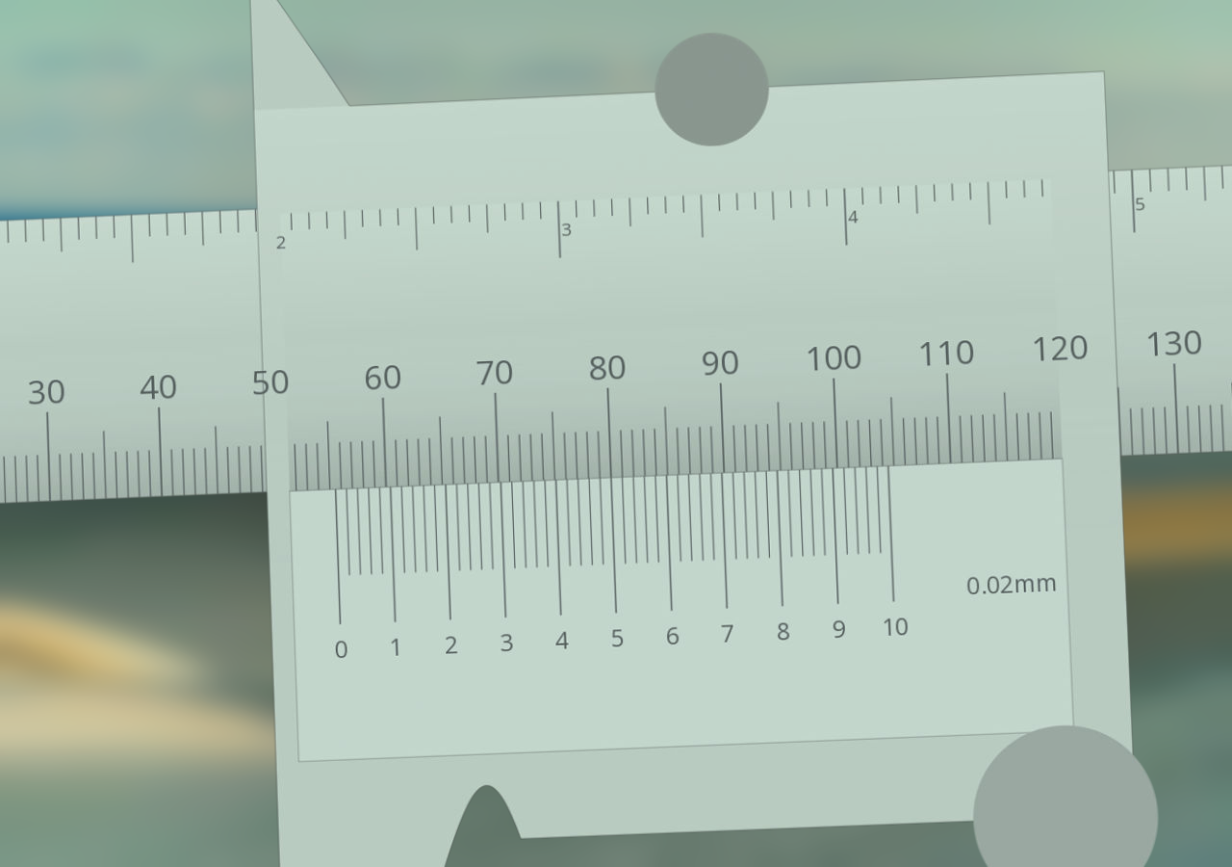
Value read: 55.5mm
